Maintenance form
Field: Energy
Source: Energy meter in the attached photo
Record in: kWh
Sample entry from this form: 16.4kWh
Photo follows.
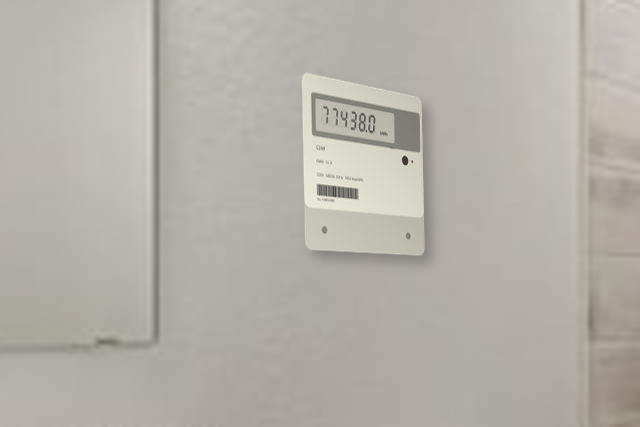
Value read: 77438.0kWh
